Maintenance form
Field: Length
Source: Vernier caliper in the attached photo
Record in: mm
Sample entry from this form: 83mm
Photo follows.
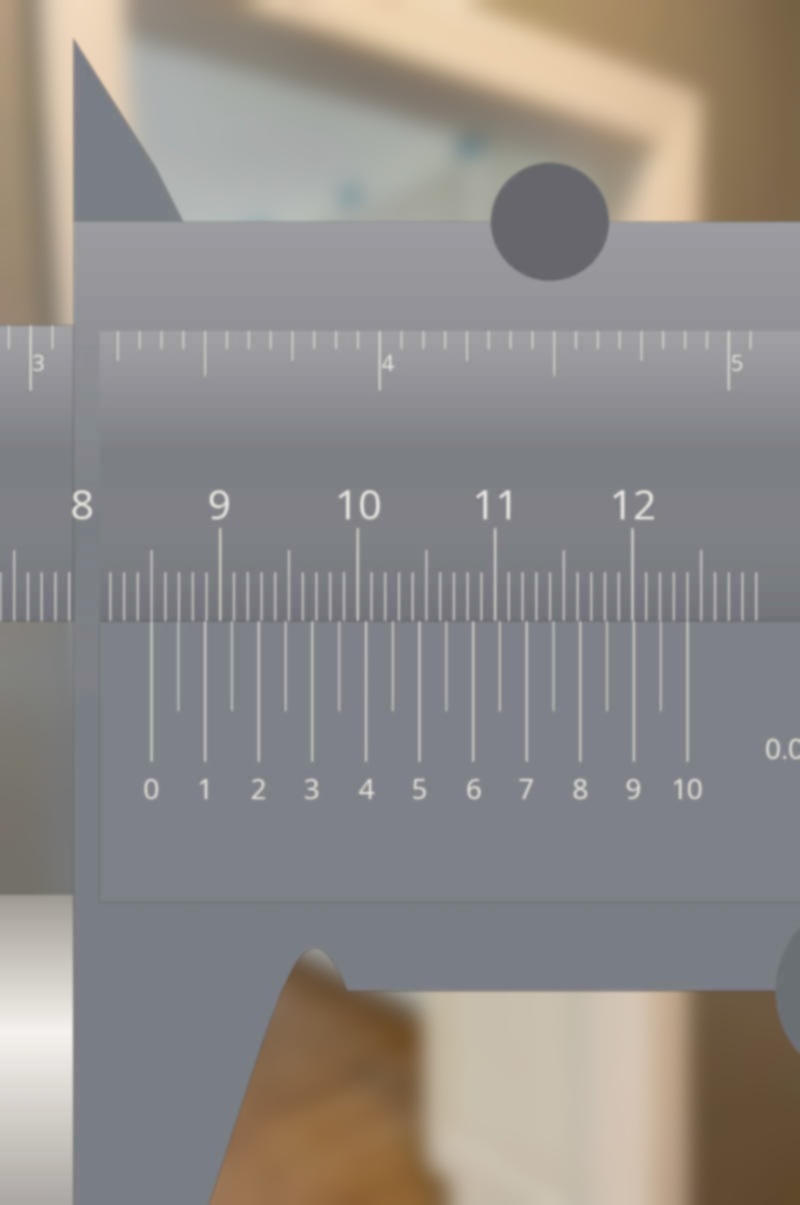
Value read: 85.0mm
